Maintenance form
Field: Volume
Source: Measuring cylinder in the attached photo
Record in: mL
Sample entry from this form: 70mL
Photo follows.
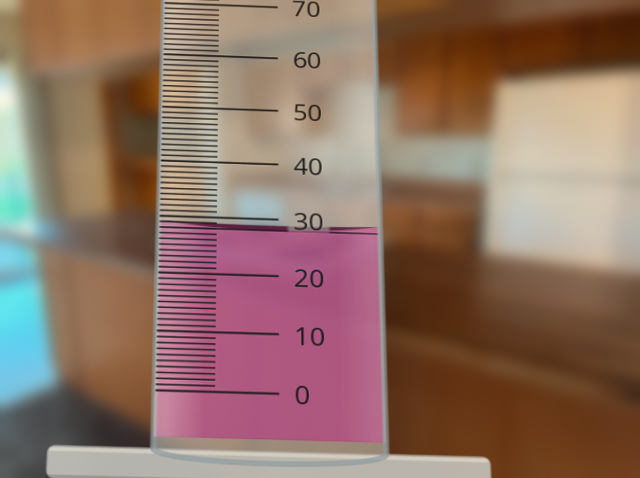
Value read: 28mL
